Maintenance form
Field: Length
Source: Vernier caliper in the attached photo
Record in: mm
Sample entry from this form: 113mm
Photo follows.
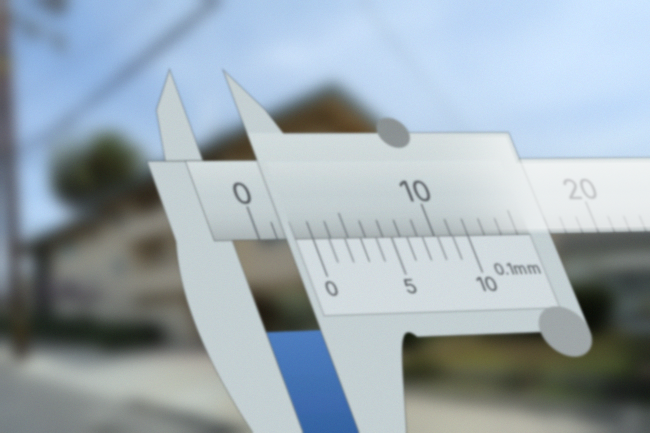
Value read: 3.0mm
